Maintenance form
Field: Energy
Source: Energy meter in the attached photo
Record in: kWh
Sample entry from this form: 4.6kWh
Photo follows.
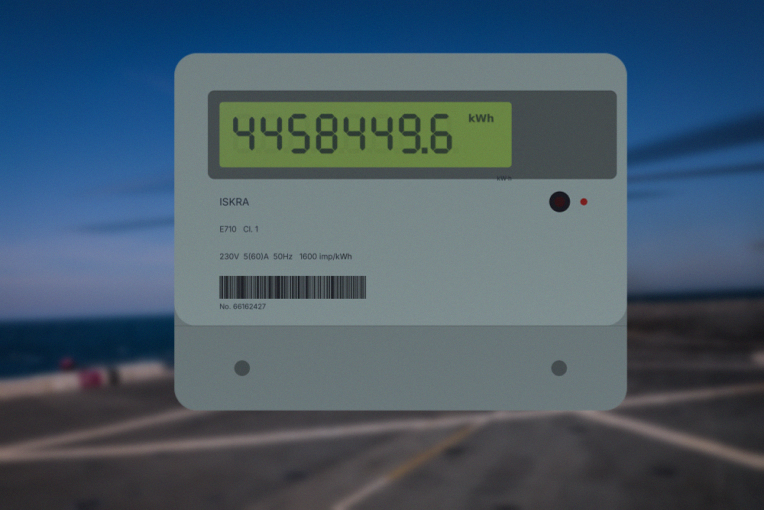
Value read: 4458449.6kWh
